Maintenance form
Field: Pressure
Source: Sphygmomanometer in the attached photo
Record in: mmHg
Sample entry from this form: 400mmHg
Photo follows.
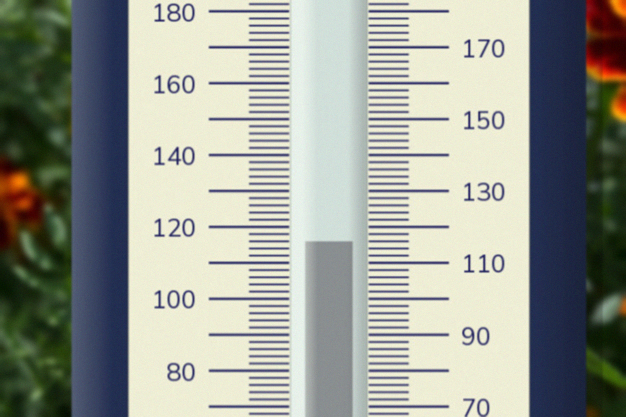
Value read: 116mmHg
